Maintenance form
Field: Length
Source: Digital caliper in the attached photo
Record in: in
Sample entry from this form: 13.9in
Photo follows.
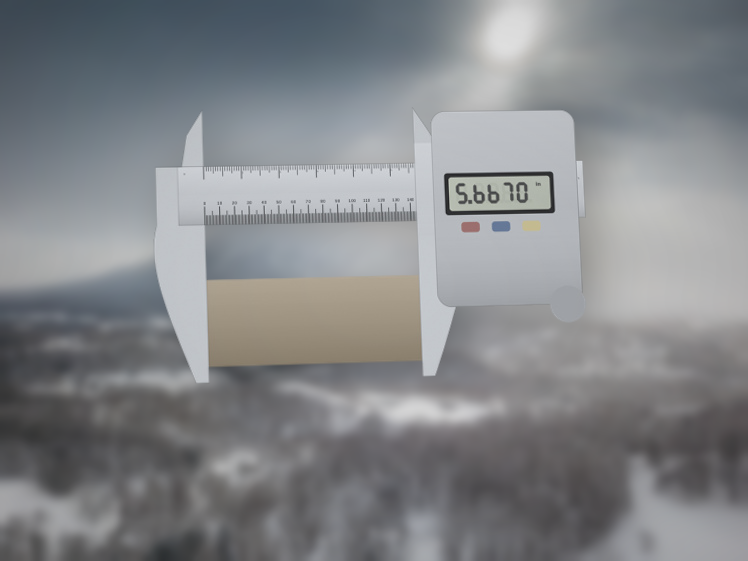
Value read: 5.6670in
